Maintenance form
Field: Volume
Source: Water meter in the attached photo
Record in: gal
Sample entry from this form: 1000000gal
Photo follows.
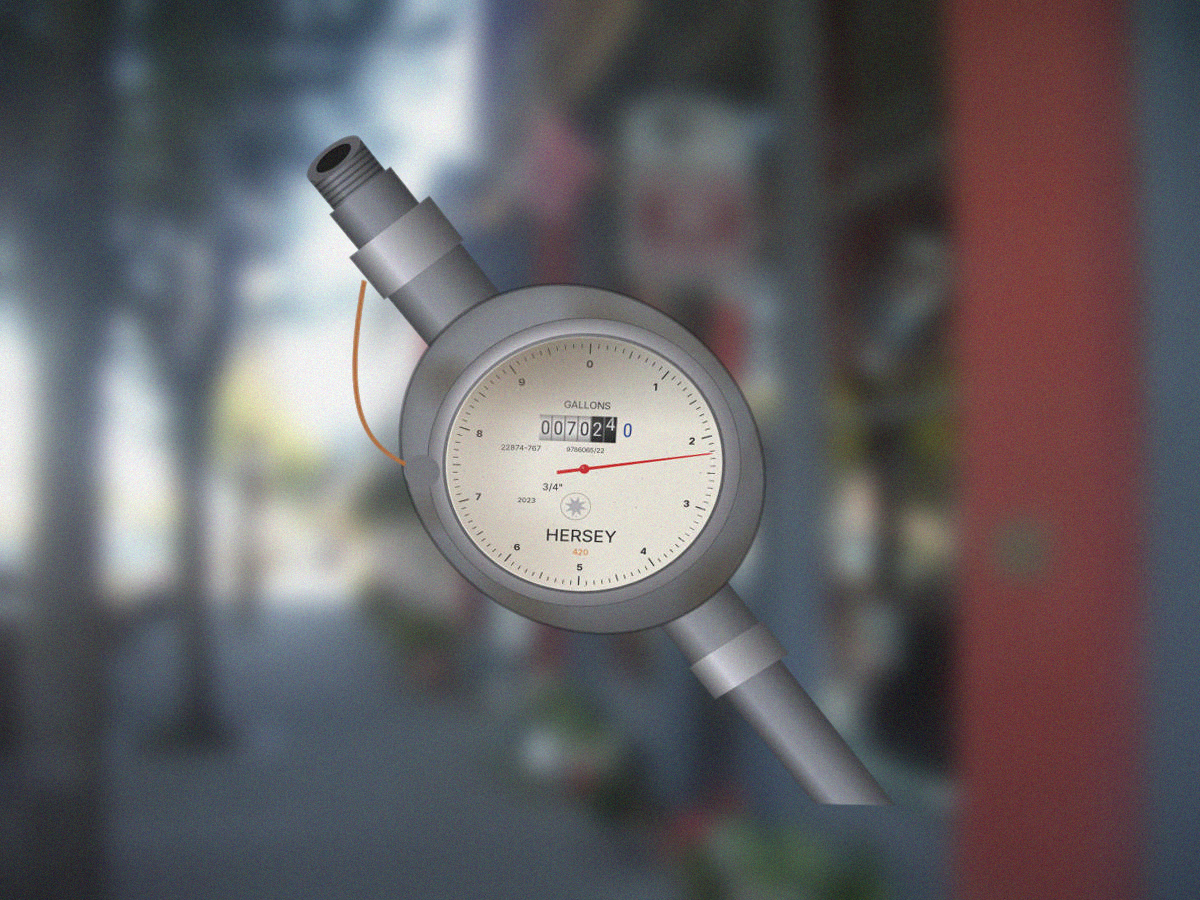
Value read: 70242.2gal
